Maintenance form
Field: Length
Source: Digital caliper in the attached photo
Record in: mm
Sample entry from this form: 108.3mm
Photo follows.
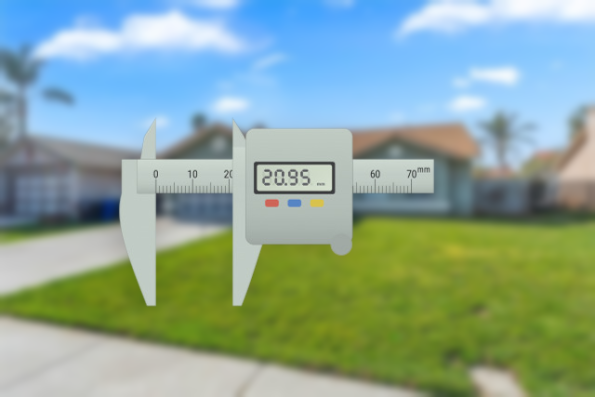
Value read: 20.95mm
